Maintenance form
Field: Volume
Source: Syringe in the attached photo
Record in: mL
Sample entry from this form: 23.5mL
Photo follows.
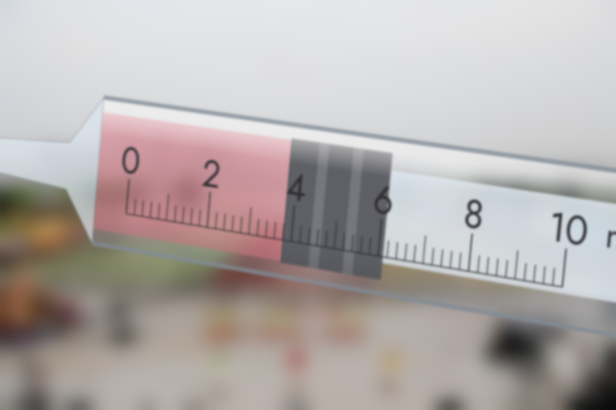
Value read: 3.8mL
